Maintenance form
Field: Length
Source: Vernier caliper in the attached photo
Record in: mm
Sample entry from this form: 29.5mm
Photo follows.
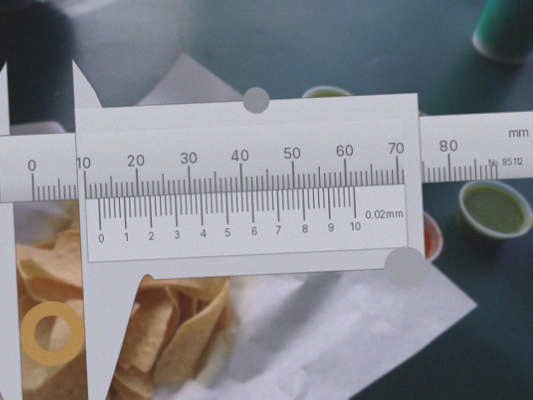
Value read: 12.5mm
